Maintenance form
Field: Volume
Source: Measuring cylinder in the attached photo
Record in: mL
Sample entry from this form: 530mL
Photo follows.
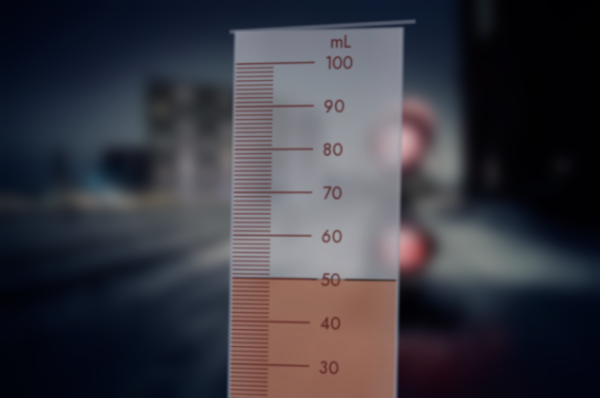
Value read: 50mL
